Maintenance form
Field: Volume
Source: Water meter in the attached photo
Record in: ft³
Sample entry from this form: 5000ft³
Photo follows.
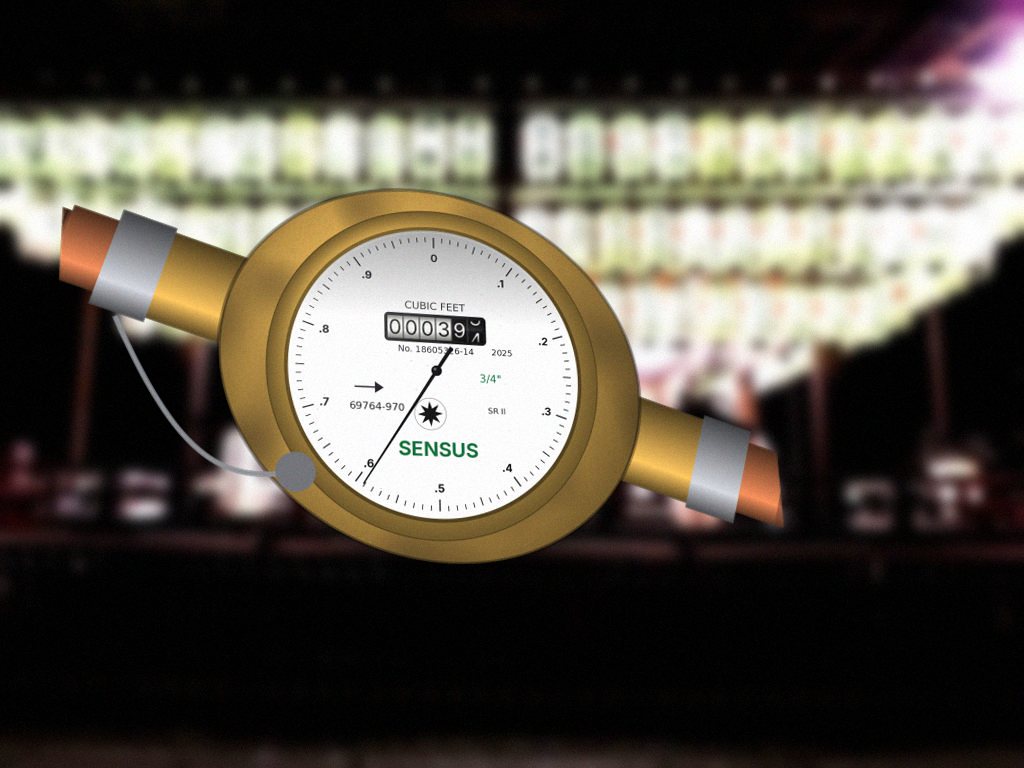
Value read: 393.59ft³
